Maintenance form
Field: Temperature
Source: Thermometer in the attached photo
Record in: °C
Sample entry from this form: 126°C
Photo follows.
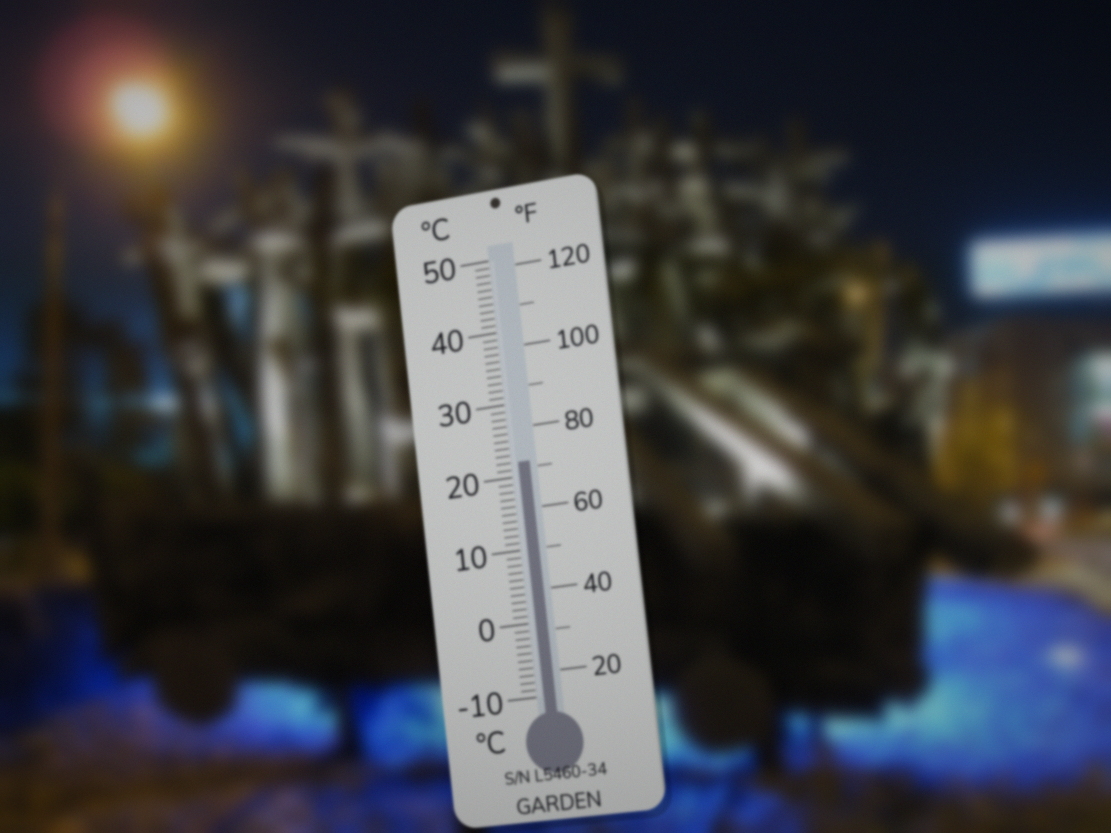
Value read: 22°C
